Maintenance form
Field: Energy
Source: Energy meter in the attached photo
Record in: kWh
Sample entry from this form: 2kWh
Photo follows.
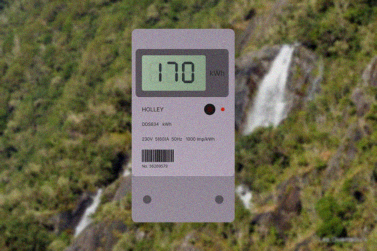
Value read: 170kWh
